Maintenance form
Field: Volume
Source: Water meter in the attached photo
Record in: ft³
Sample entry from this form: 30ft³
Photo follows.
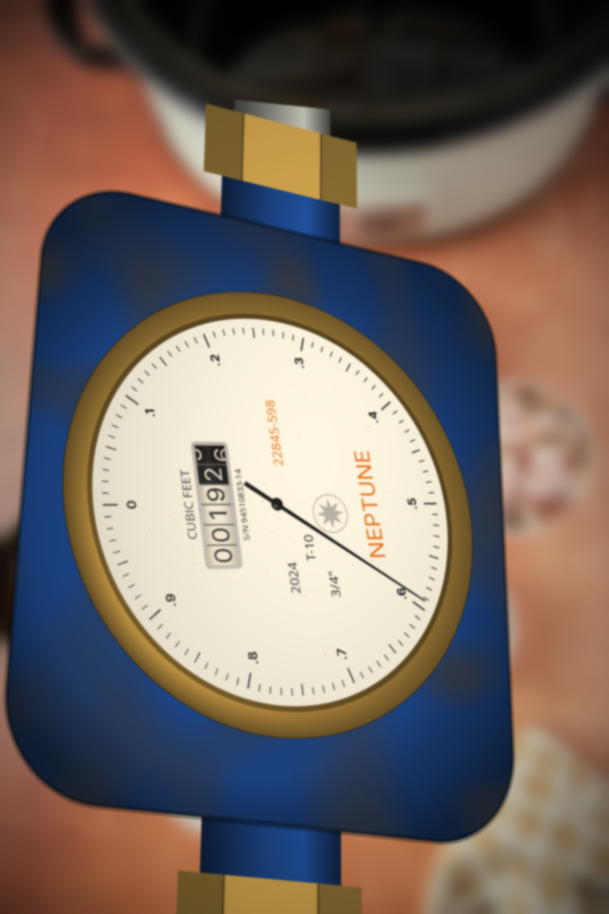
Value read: 1925.59ft³
